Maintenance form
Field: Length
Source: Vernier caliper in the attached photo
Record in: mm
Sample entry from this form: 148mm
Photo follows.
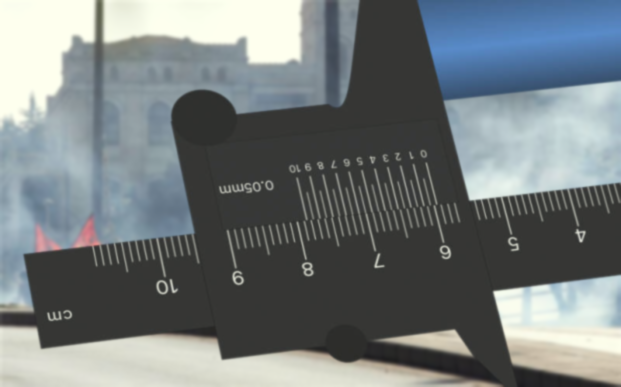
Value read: 59.6mm
